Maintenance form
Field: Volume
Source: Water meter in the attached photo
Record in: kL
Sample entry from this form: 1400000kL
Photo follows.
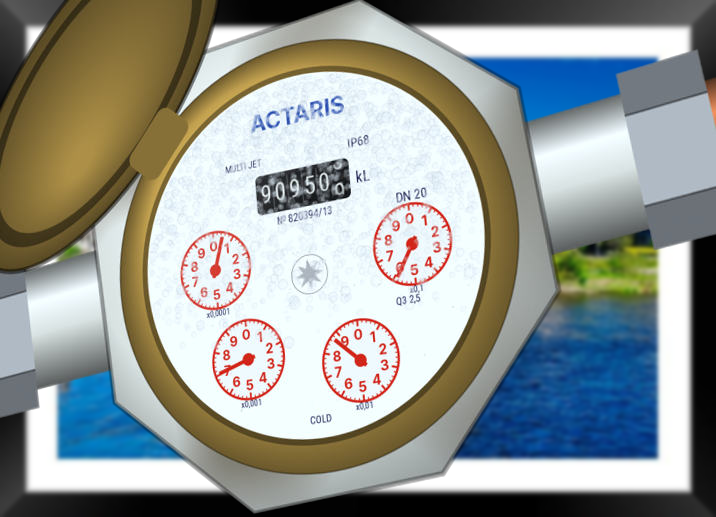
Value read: 909508.5870kL
